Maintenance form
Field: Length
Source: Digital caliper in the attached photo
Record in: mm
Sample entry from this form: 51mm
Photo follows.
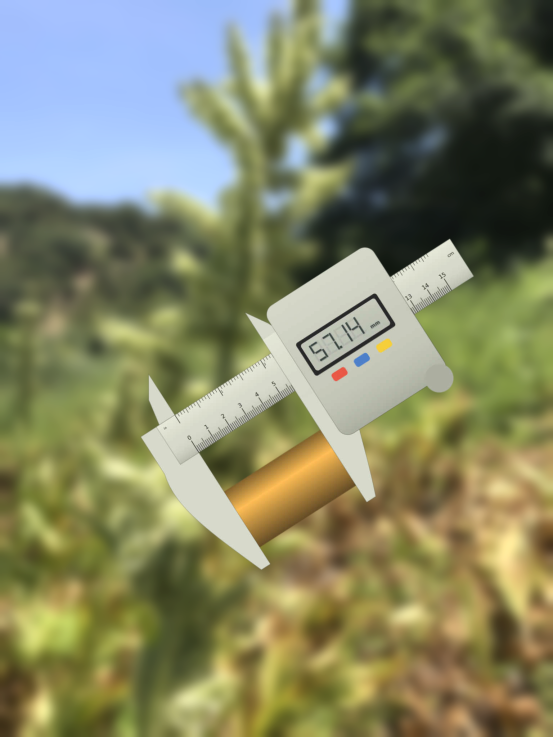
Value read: 57.14mm
